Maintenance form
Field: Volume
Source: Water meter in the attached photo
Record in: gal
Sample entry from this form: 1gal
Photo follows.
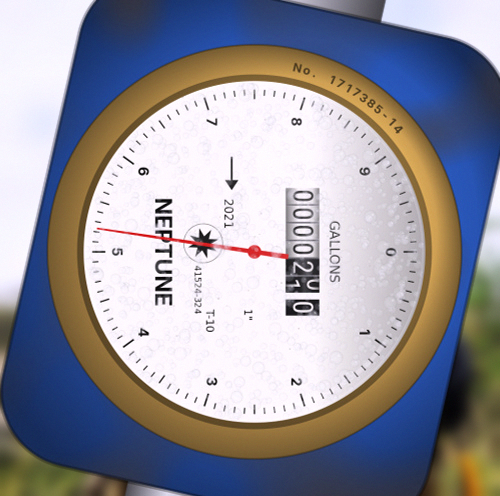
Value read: 205.2gal
